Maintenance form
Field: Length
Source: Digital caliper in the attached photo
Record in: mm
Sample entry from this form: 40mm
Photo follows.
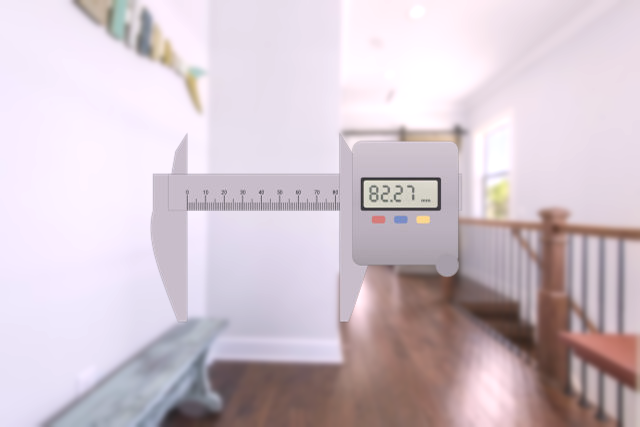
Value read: 82.27mm
